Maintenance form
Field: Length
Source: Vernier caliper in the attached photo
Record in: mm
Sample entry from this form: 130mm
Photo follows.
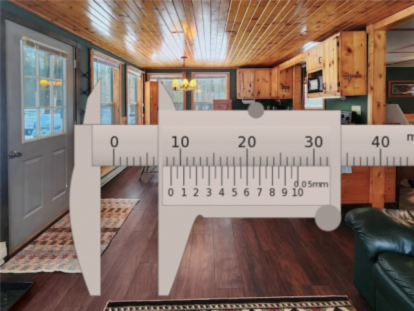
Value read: 8.6mm
